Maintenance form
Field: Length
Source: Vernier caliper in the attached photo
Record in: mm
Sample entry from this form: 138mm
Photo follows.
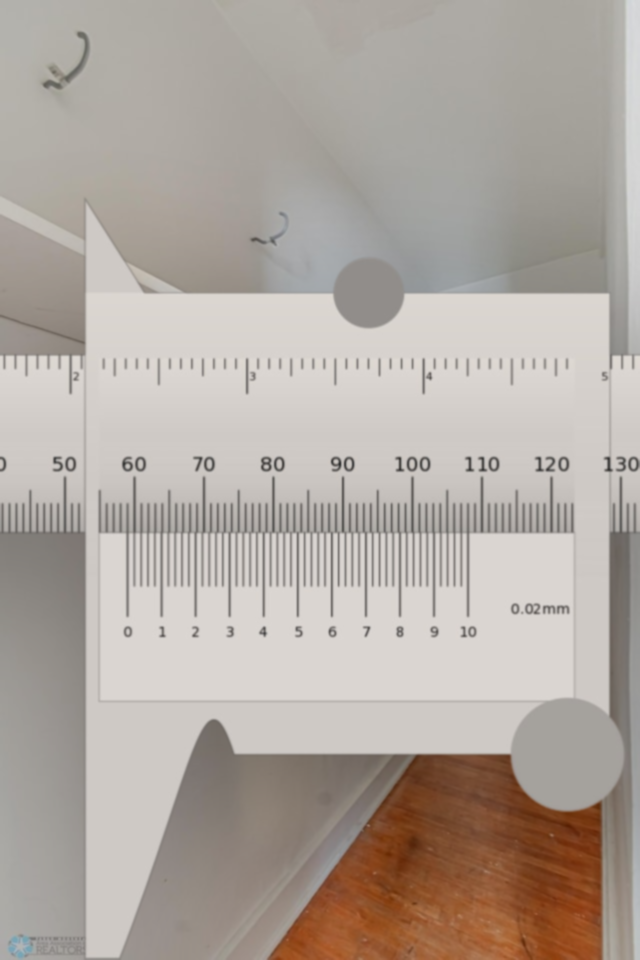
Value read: 59.0mm
